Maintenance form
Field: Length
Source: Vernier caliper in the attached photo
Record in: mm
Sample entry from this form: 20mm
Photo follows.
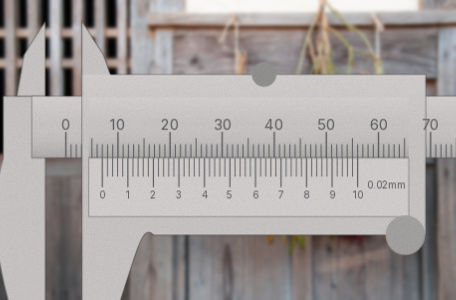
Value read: 7.0mm
